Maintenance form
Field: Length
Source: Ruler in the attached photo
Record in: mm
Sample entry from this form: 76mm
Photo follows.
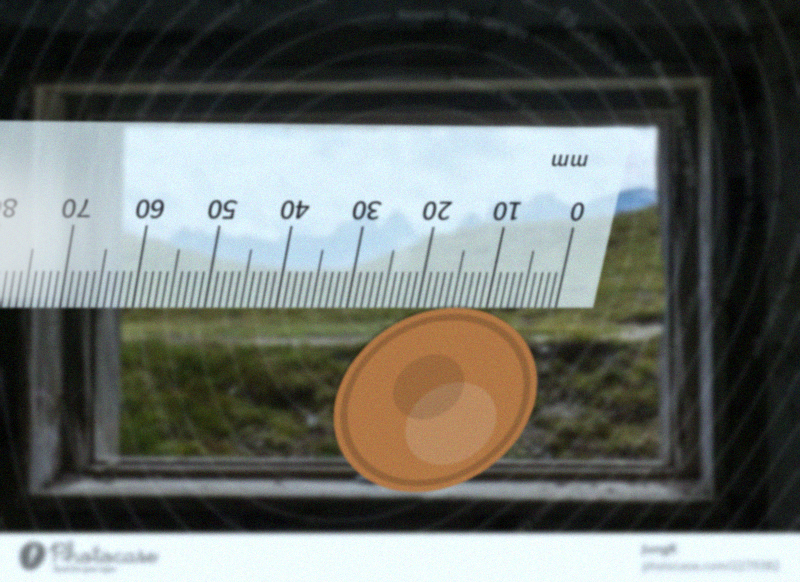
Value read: 29mm
